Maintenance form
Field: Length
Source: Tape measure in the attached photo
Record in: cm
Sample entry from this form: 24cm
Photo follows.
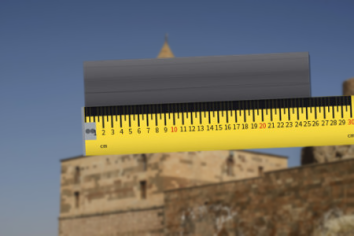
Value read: 25.5cm
